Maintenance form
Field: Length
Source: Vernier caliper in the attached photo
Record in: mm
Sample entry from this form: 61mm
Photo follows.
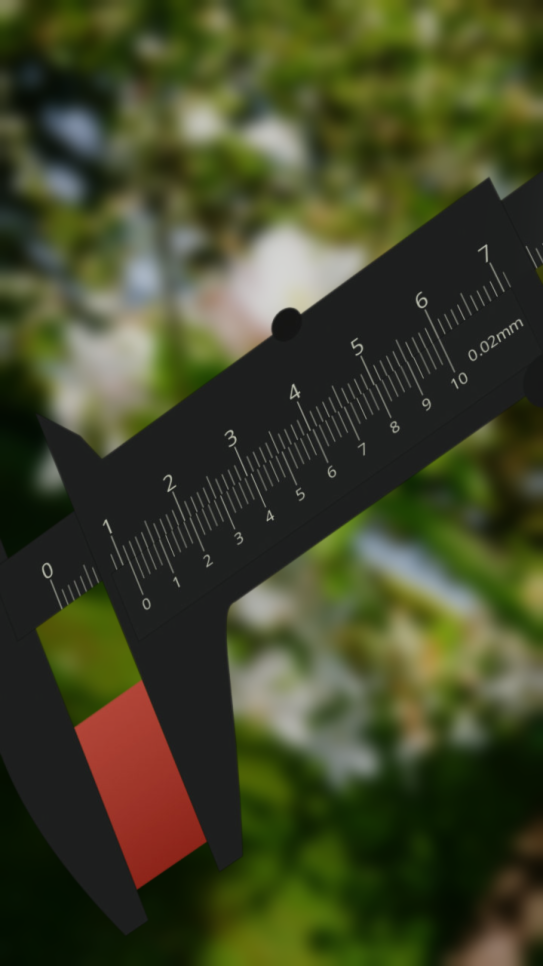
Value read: 11.0mm
